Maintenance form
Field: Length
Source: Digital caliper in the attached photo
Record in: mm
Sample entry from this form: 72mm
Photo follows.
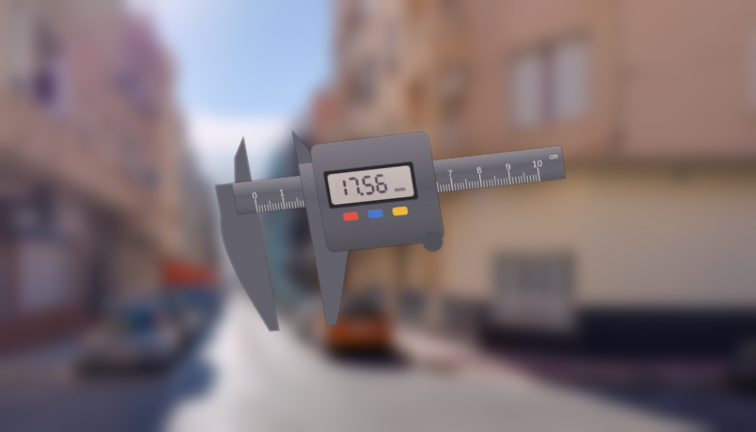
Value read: 17.56mm
